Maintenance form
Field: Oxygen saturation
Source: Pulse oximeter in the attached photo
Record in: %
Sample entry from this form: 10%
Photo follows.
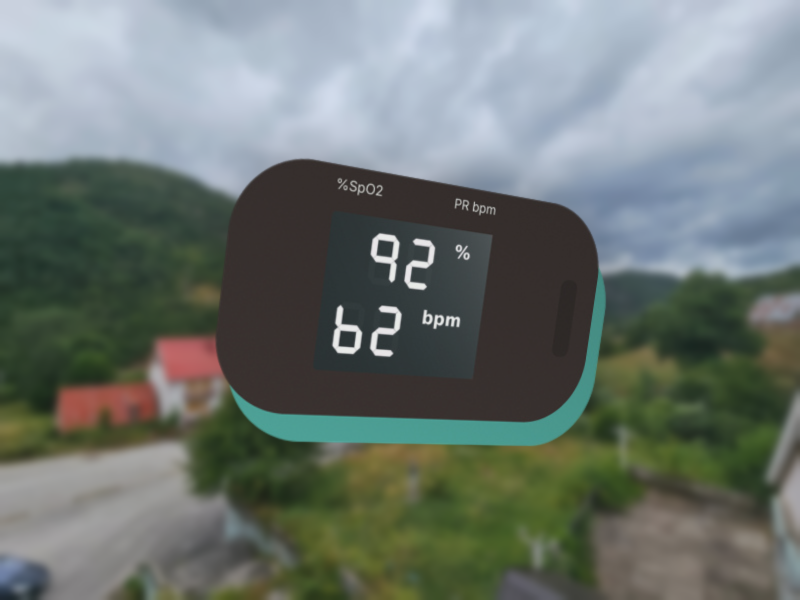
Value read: 92%
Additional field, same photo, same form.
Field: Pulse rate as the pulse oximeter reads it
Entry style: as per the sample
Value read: 62bpm
